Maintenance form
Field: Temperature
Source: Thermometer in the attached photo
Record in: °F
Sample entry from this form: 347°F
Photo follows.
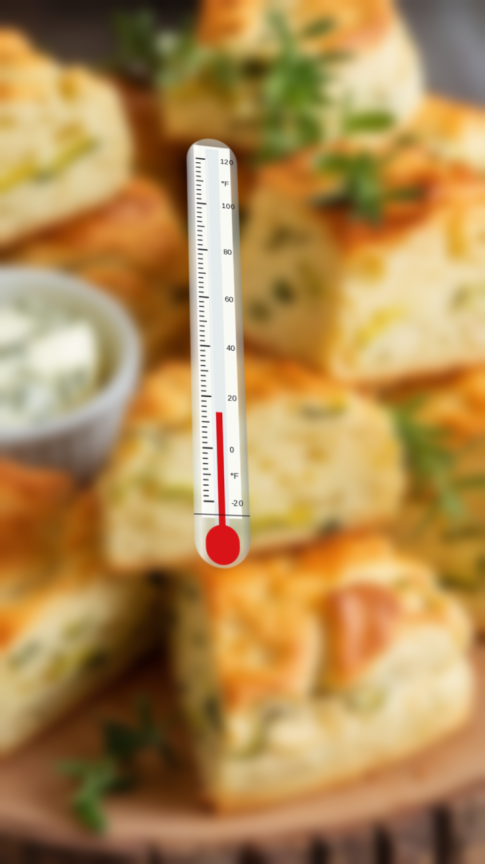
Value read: 14°F
